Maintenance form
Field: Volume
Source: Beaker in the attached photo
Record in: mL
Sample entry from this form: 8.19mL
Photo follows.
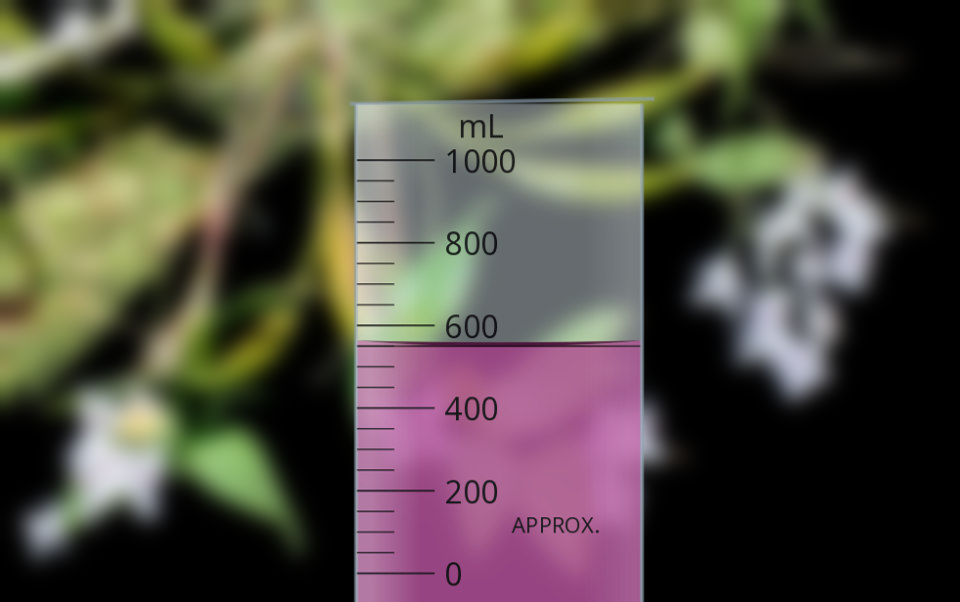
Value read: 550mL
